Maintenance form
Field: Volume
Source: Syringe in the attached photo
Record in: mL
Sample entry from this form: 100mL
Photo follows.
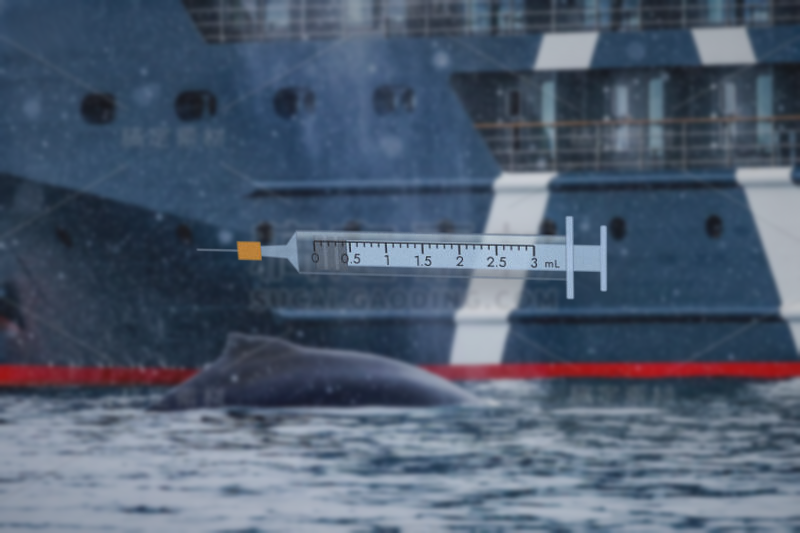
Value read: 0mL
